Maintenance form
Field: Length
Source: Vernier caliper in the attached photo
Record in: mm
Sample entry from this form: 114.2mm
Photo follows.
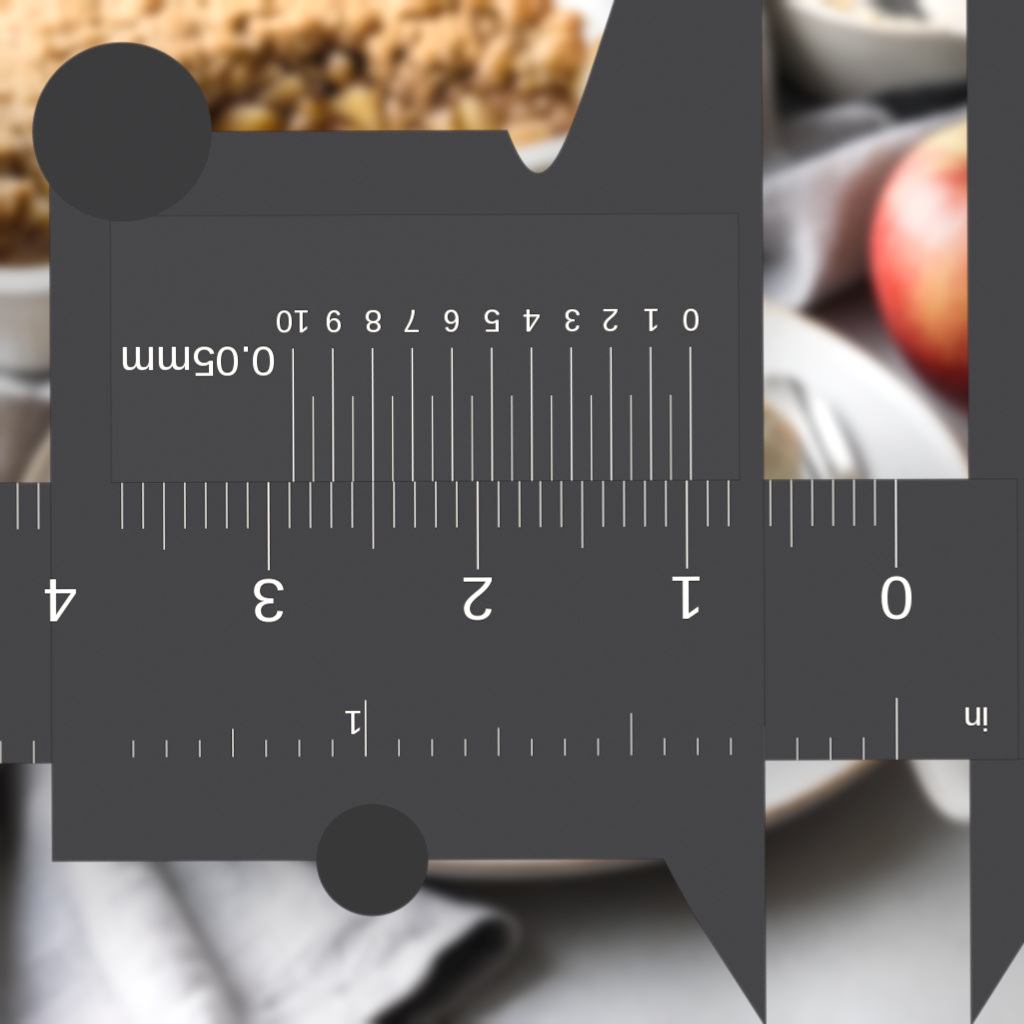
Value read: 9.8mm
